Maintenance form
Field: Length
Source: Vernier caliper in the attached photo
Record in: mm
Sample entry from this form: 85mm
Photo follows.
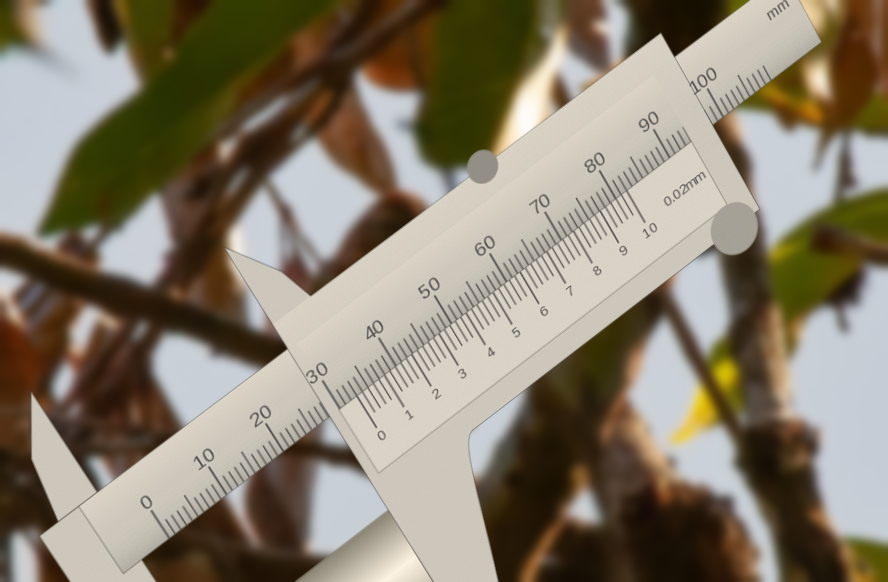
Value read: 33.0mm
